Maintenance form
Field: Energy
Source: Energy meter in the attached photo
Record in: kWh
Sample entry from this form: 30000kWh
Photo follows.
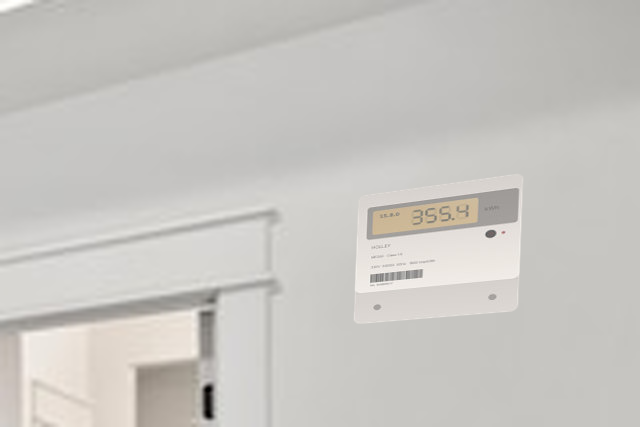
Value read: 355.4kWh
